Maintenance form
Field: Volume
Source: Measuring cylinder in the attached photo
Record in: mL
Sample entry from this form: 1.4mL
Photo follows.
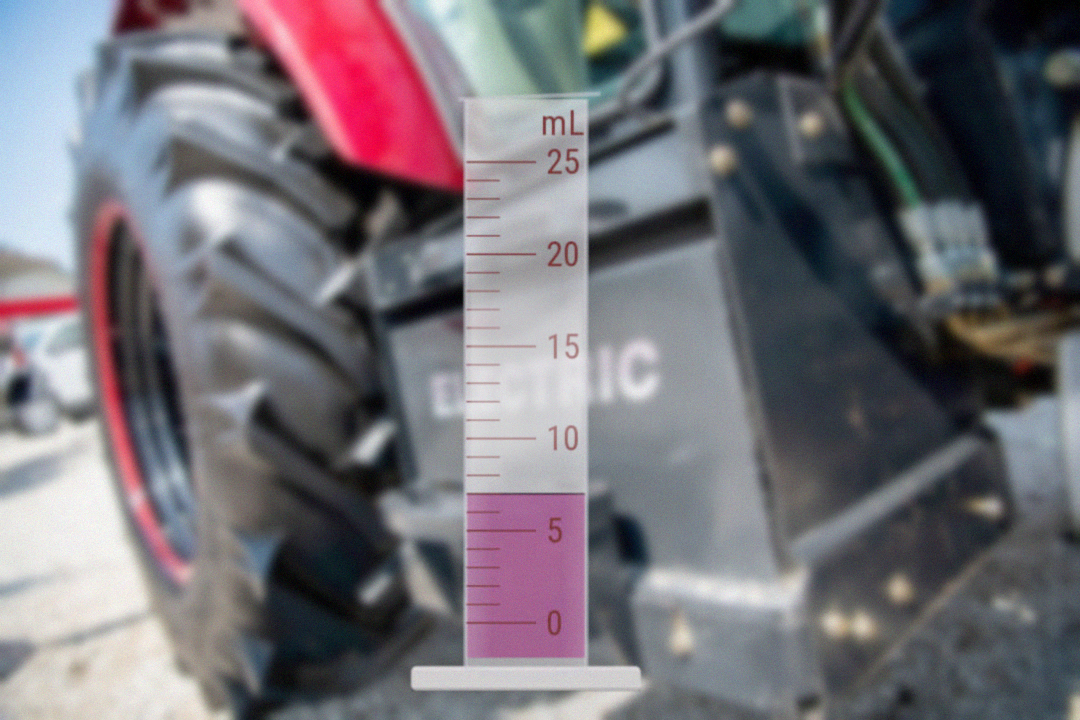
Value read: 7mL
